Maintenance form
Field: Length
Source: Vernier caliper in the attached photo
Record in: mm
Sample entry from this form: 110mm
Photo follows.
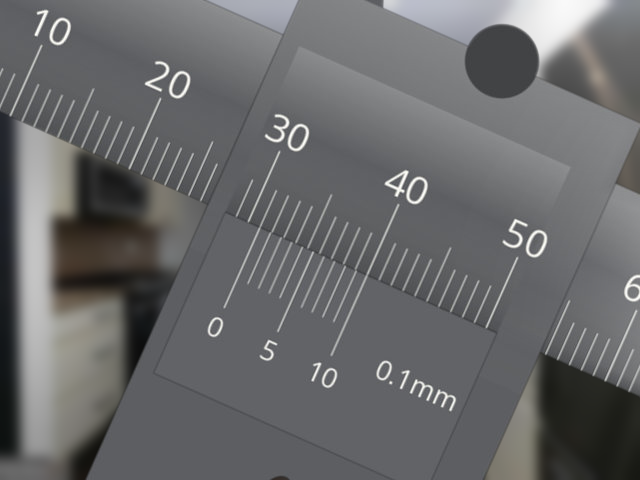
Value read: 31.0mm
